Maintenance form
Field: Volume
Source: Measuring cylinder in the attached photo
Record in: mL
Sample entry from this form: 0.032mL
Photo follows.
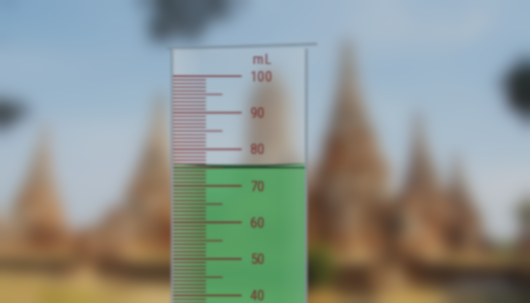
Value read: 75mL
